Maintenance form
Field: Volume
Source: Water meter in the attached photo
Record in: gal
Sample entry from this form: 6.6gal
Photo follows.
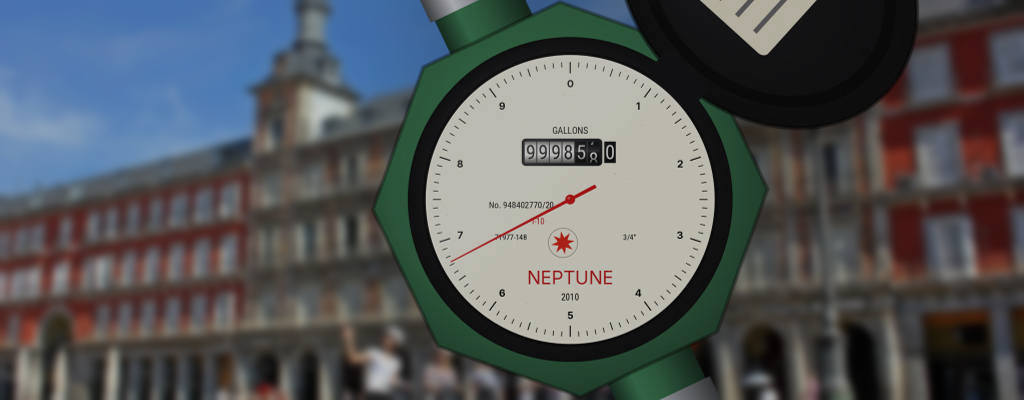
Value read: 9998576.7gal
